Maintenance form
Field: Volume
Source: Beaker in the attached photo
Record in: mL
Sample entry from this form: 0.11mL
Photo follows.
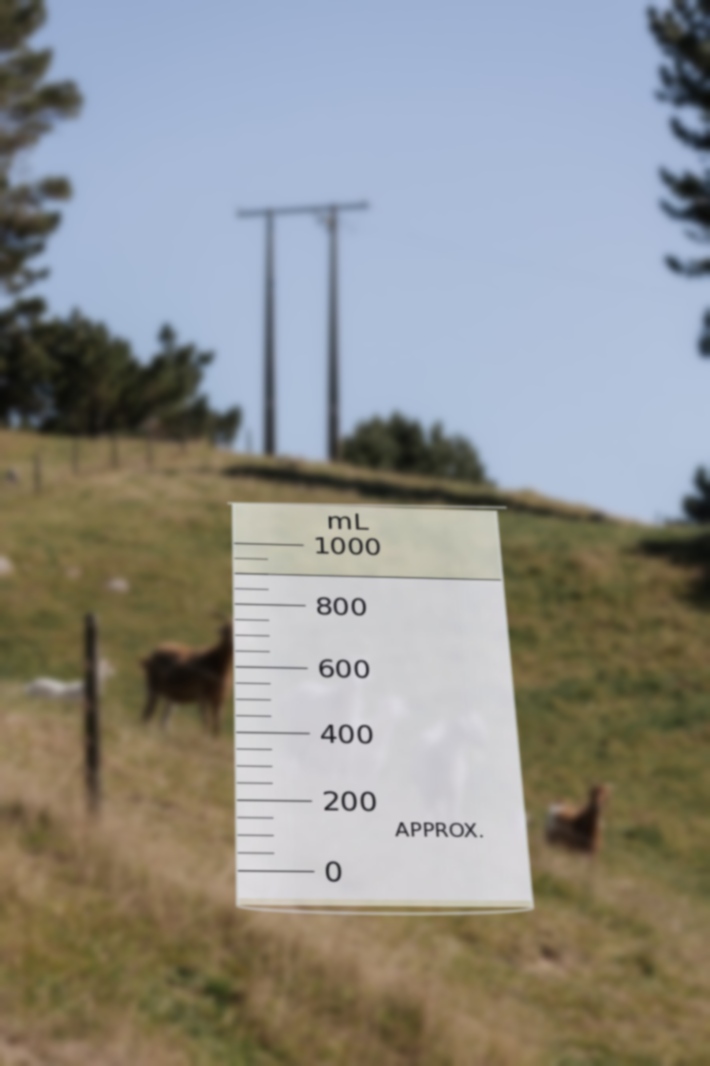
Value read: 900mL
